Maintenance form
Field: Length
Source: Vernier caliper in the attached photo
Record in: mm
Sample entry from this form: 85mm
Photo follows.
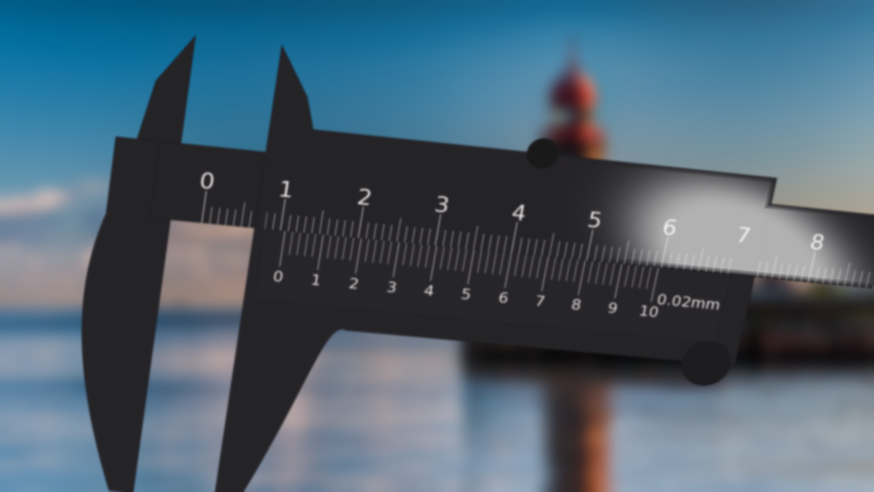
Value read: 10.6mm
